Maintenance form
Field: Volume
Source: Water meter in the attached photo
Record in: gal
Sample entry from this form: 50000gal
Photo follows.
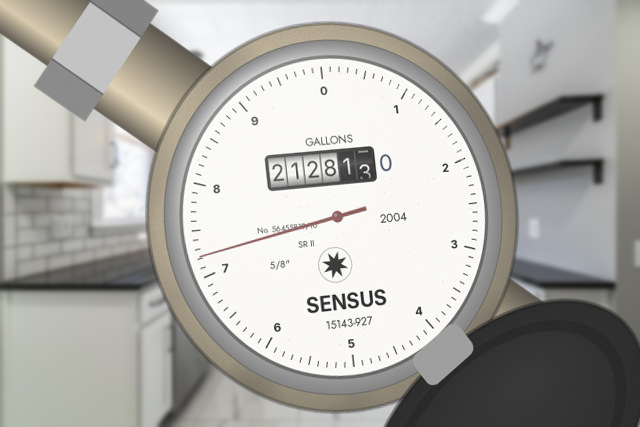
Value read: 2128127.2gal
